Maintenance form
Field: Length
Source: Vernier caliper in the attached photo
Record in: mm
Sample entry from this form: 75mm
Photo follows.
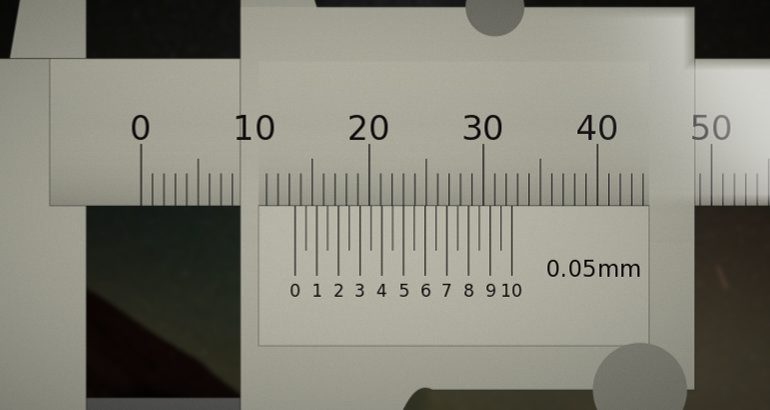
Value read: 13.5mm
